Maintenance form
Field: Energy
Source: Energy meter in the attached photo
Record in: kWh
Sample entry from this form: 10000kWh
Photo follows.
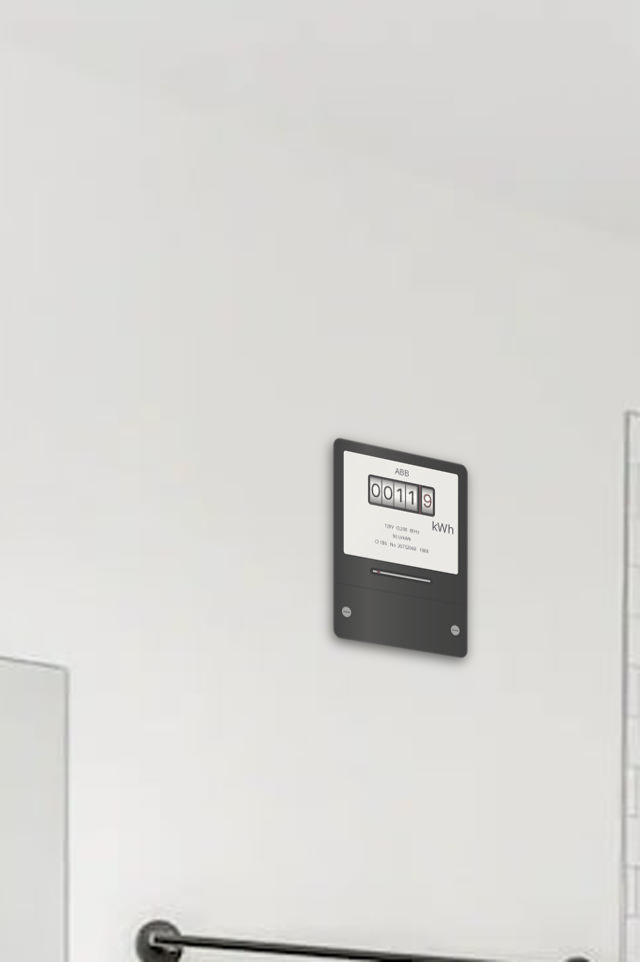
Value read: 11.9kWh
